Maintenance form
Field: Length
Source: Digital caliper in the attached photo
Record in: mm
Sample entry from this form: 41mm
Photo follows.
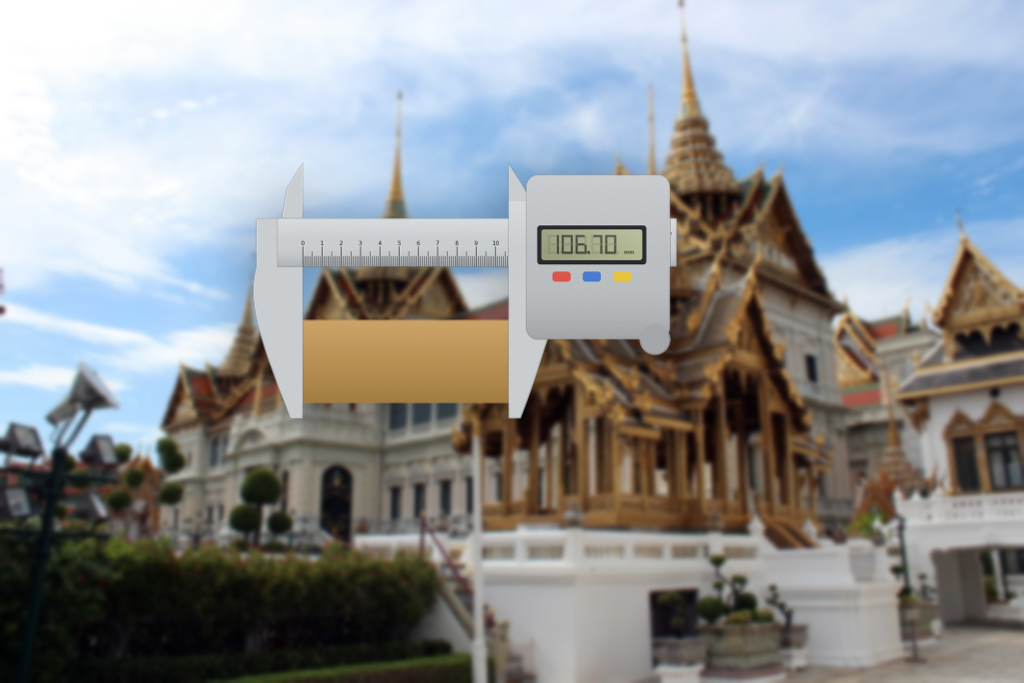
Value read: 106.70mm
